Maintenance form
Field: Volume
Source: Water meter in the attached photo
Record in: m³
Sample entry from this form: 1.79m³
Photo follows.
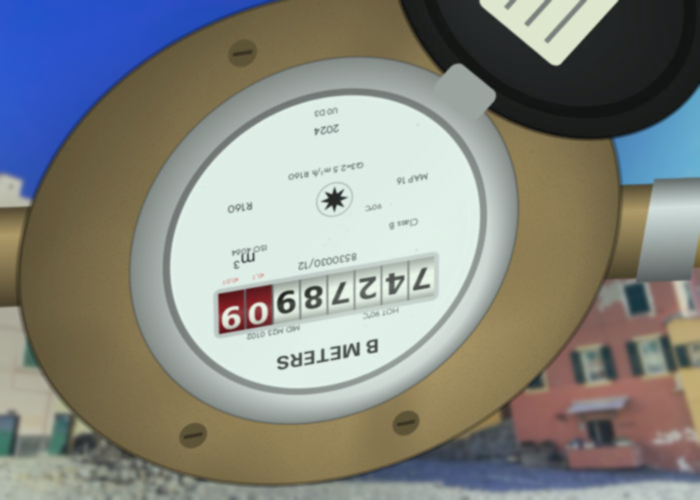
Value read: 742789.09m³
